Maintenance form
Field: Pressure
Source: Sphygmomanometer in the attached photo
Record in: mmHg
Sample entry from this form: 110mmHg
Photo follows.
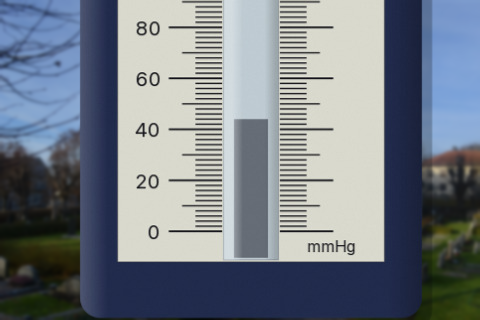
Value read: 44mmHg
